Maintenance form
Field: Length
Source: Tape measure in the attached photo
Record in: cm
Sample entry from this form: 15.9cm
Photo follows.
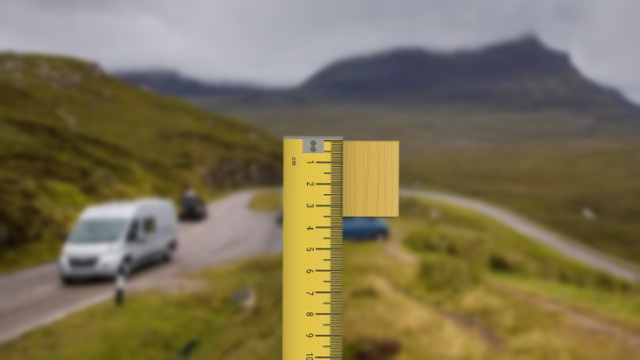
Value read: 3.5cm
